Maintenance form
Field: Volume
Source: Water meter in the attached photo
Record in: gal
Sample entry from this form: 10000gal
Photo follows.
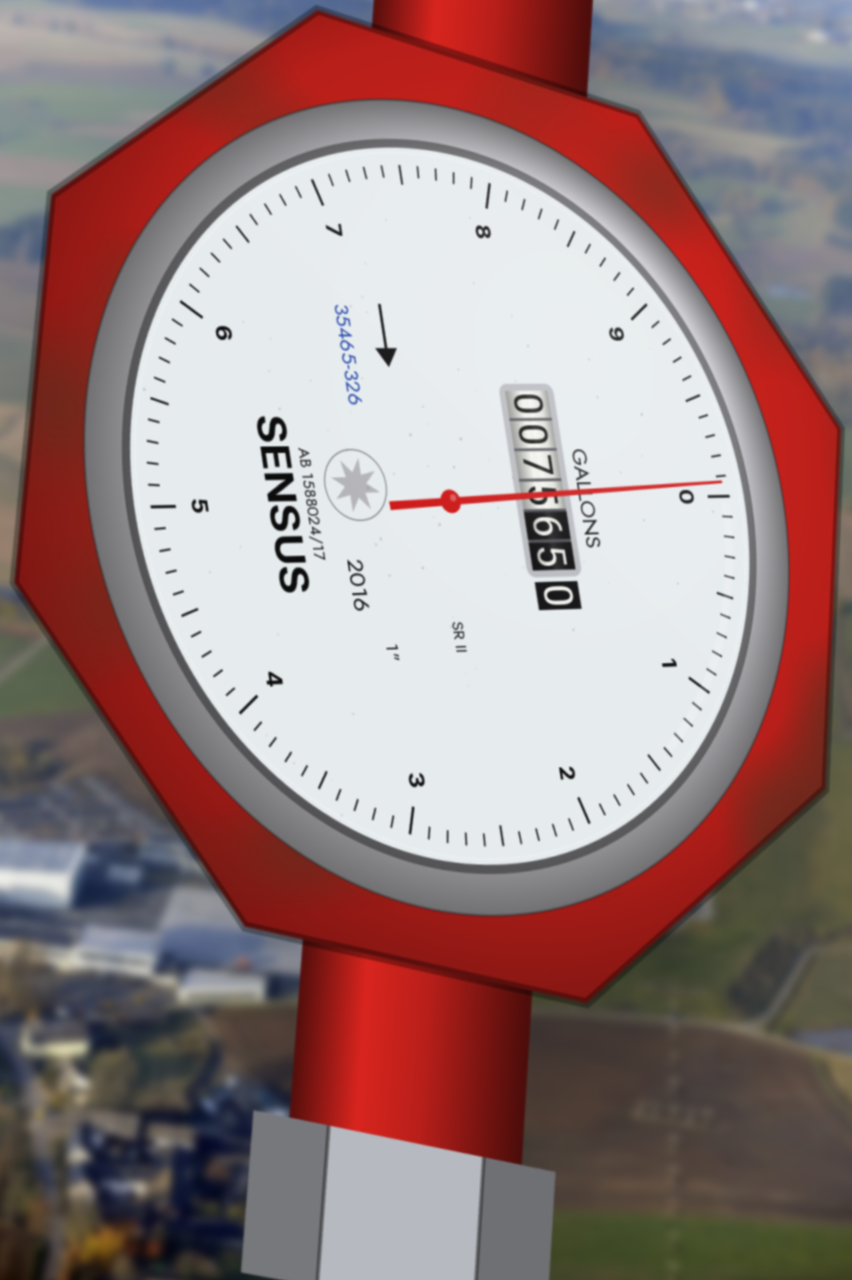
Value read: 75649.9gal
